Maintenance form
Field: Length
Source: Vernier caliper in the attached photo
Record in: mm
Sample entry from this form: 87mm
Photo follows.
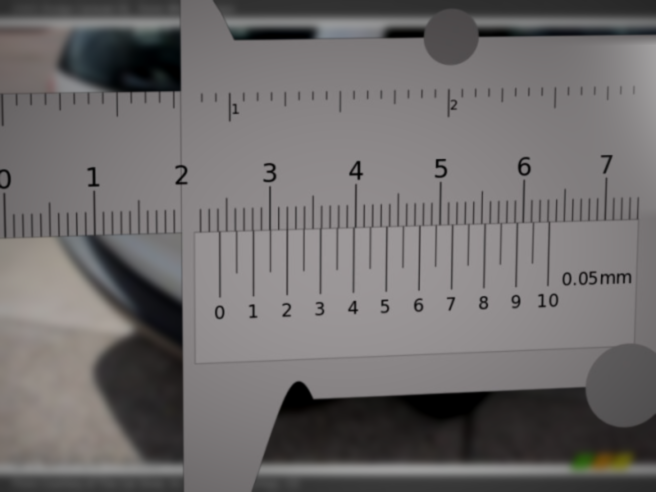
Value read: 24.2mm
